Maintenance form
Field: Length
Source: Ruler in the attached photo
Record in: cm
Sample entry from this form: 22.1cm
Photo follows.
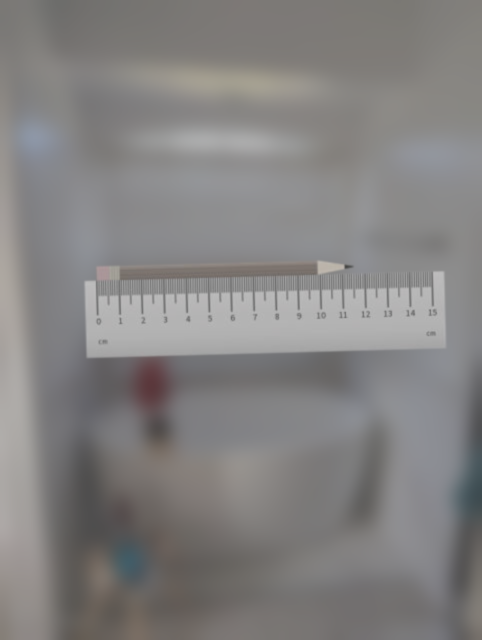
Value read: 11.5cm
